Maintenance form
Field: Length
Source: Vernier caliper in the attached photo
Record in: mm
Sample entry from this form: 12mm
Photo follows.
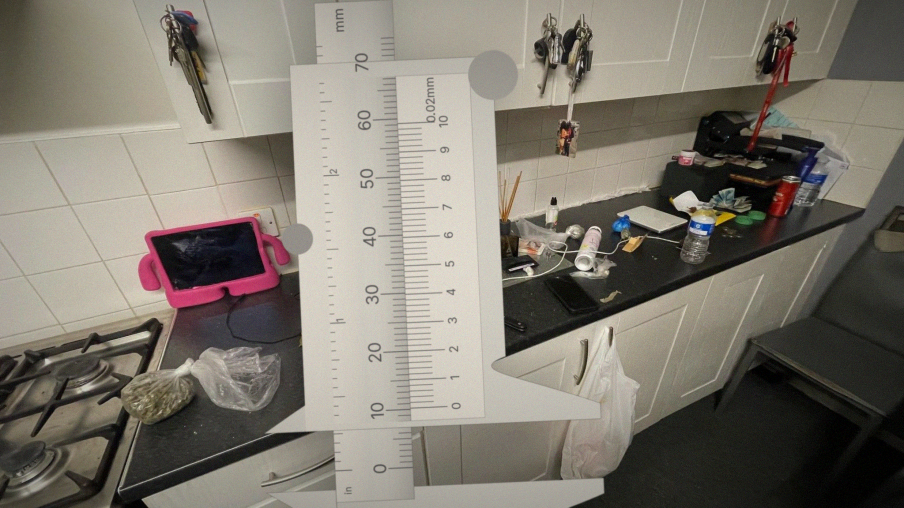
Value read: 10.2mm
